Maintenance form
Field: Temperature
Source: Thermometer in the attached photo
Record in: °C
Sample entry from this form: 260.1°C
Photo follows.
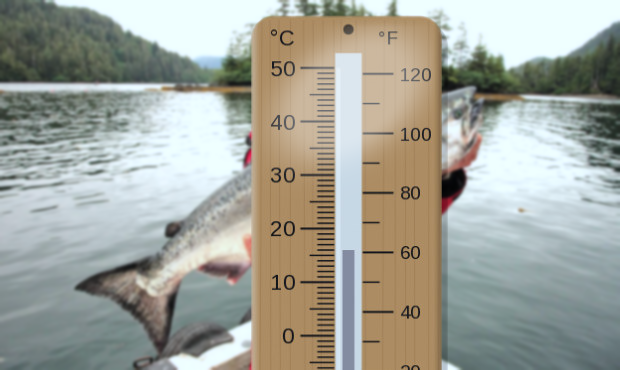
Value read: 16°C
